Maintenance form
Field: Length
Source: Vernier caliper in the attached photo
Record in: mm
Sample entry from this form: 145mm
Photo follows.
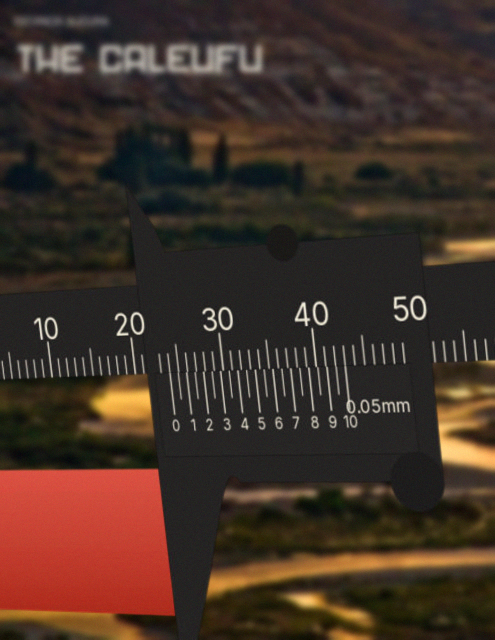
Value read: 24.0mm
